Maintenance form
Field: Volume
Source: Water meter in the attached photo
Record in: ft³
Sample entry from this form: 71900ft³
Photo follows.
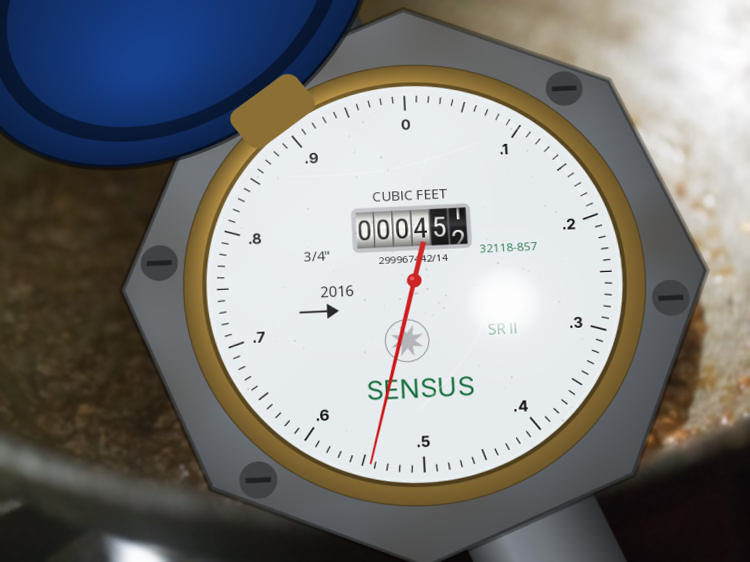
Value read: 451.54ft³
